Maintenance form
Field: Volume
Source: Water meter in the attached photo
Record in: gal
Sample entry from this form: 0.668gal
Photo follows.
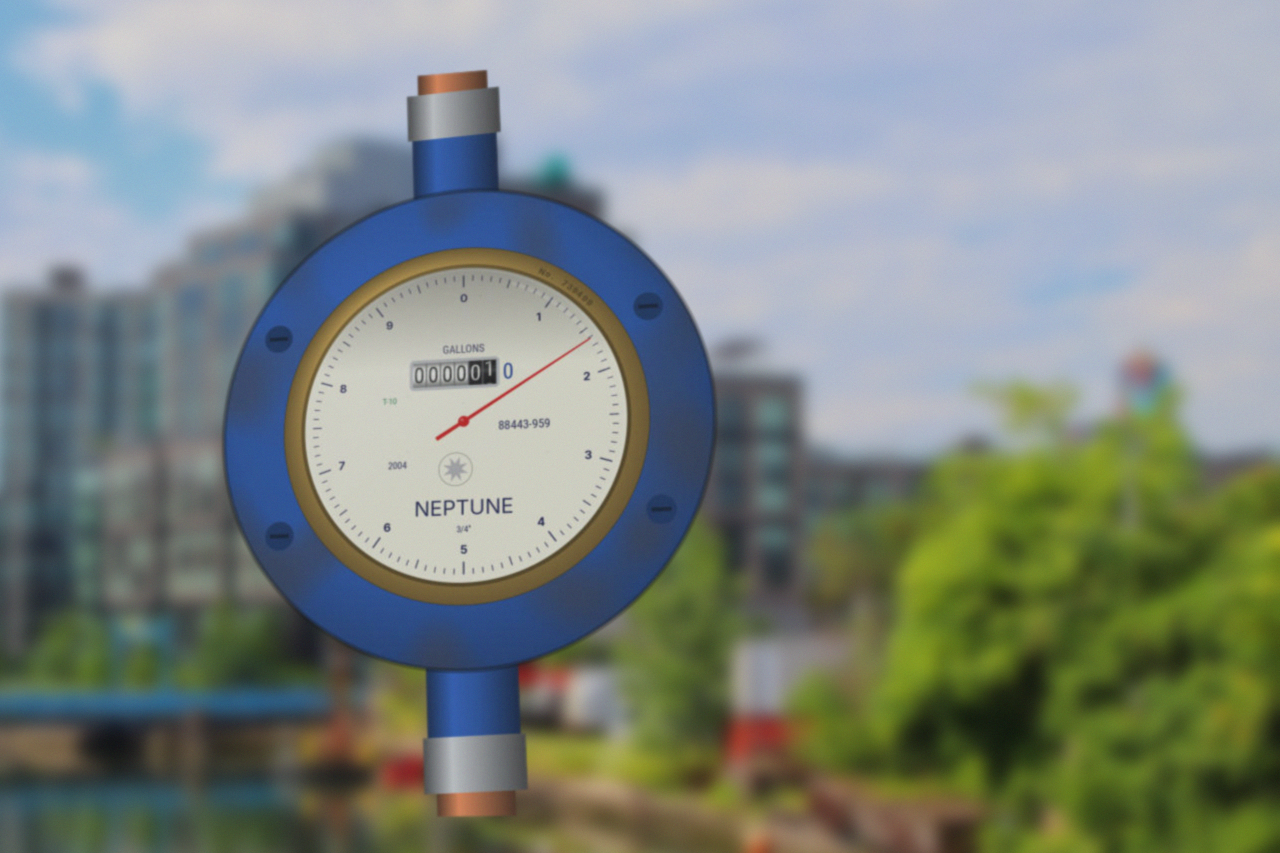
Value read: 11.6gal
